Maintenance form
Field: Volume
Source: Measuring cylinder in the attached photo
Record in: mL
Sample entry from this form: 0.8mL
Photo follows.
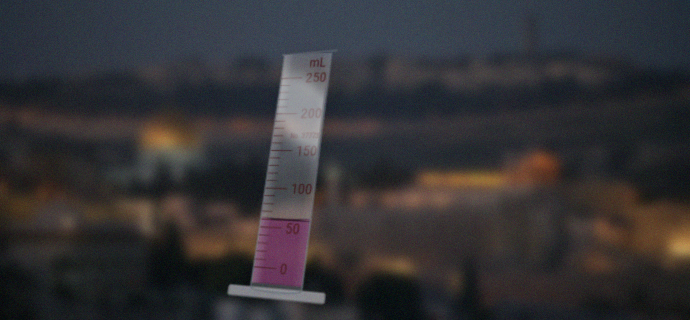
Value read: 60mL
